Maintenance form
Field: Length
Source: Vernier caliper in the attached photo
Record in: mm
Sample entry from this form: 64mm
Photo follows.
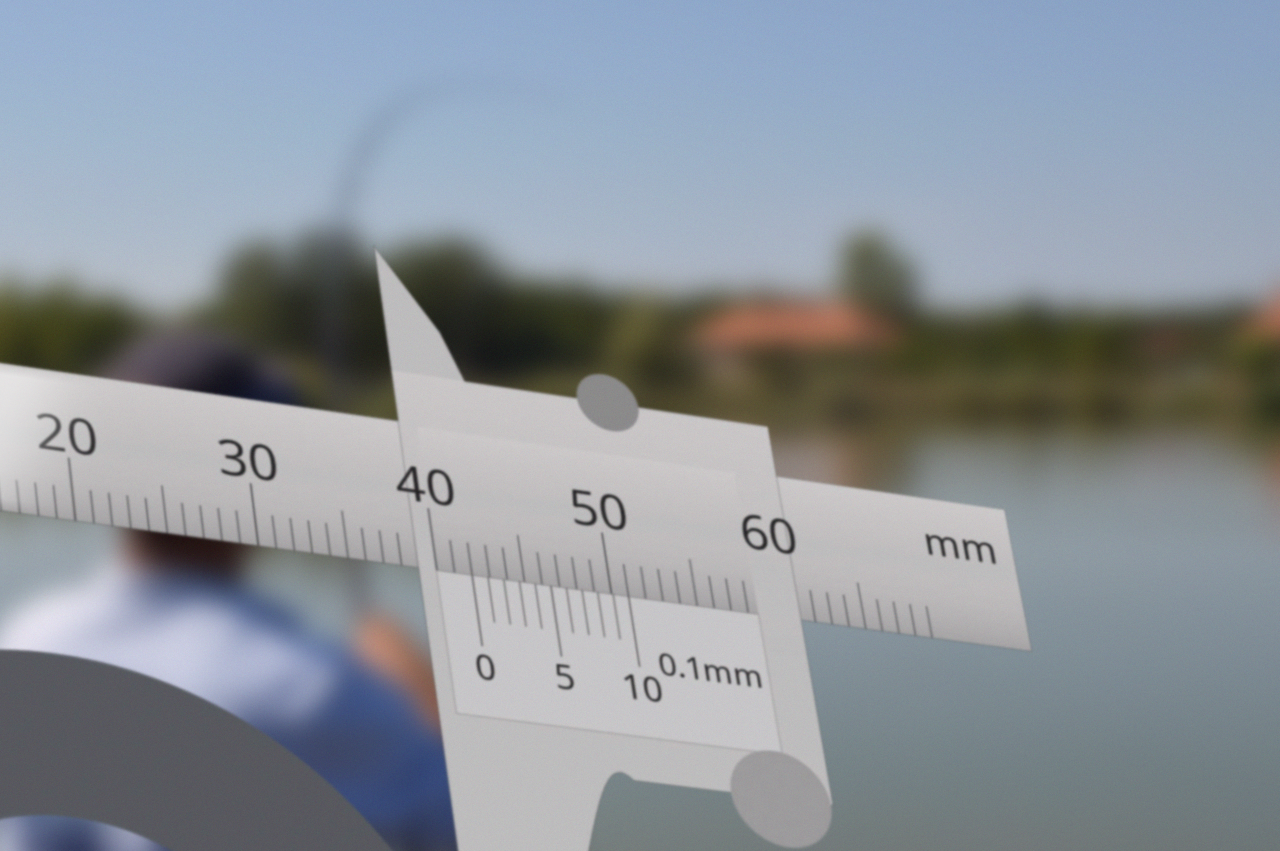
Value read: 42.0mm
